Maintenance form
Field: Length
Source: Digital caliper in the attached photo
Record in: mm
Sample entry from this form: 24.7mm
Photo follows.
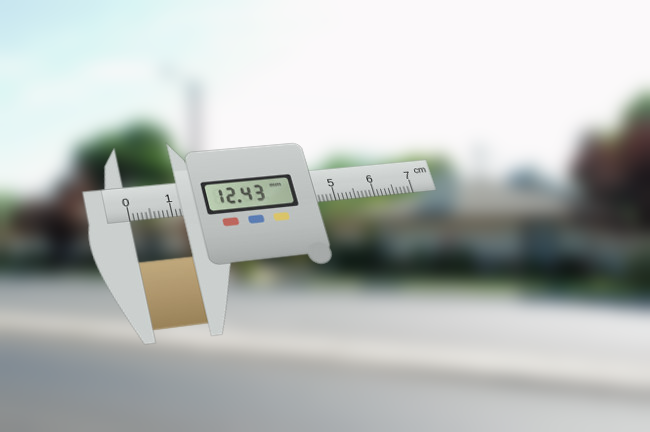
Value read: 12.43mm
